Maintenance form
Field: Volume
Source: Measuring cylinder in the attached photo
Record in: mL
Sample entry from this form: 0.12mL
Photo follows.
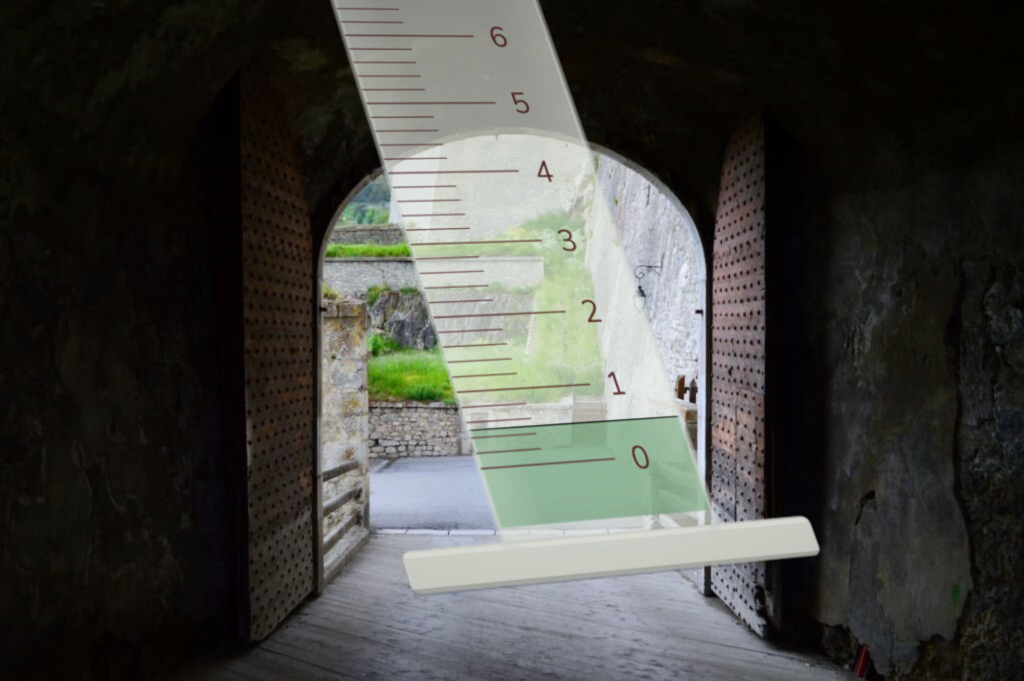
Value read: 0.5mL
